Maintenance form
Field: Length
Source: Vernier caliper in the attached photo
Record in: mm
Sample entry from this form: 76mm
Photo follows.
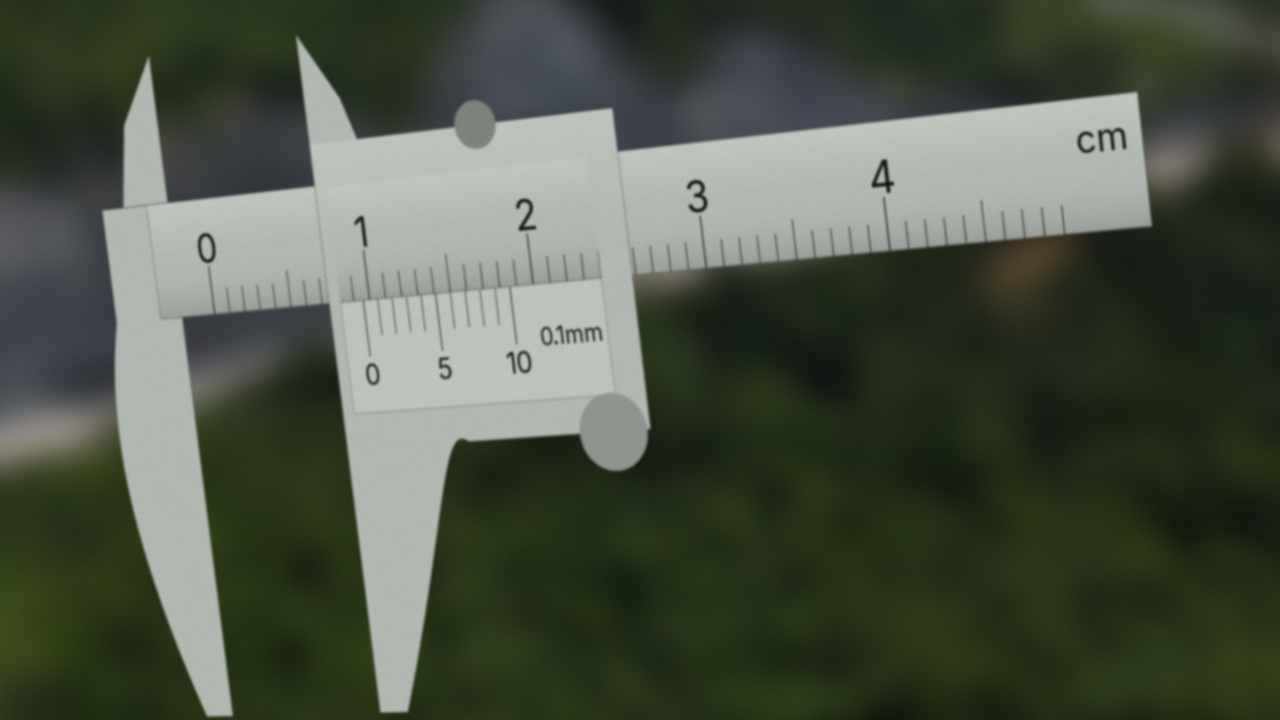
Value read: 9.6mm
